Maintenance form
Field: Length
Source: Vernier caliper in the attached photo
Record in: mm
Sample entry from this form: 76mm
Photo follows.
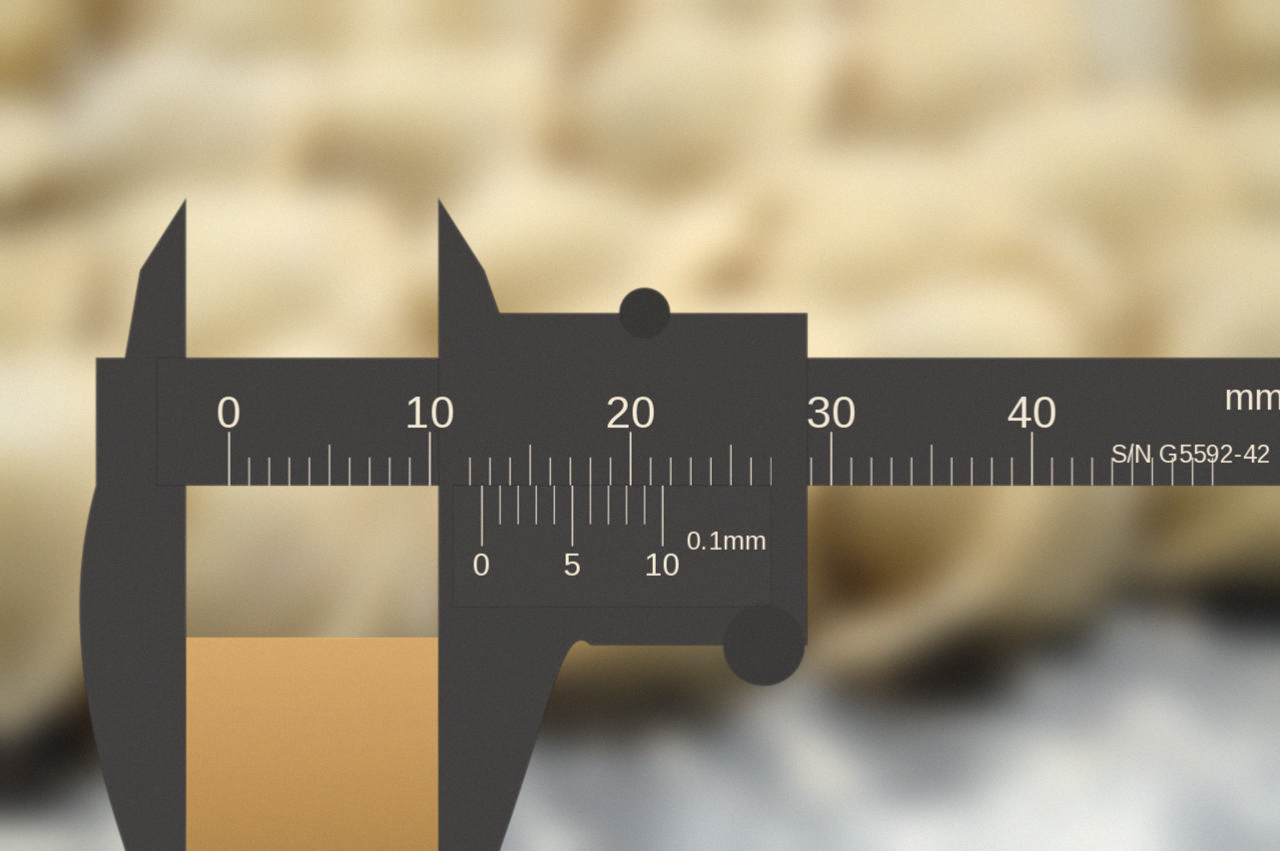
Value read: 12.6mm
